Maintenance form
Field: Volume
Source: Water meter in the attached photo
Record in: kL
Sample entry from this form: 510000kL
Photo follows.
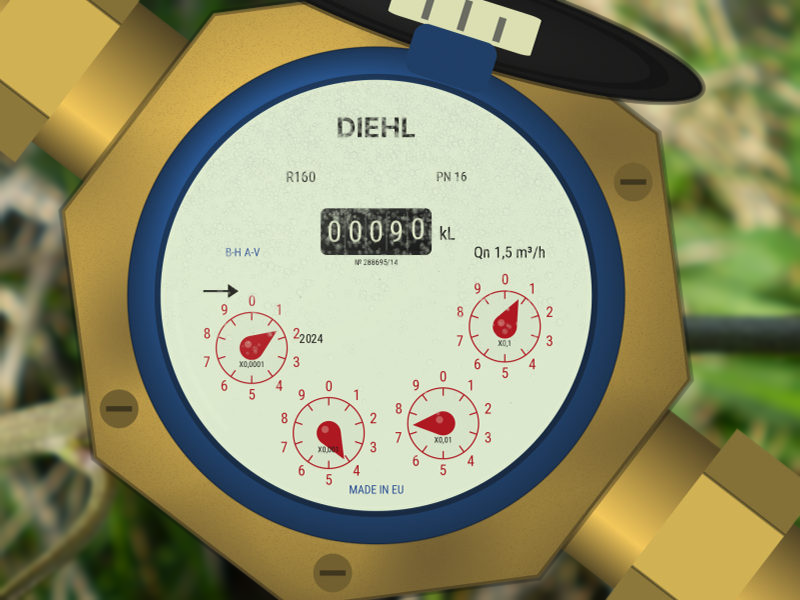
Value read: 90.0741kL
